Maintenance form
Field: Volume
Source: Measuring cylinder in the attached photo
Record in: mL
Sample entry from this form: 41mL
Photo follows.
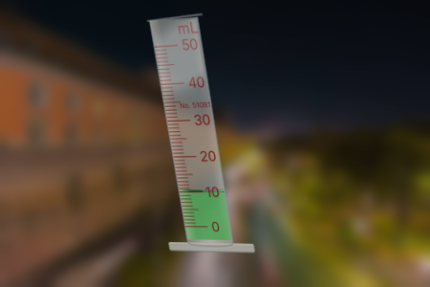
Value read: 10mL
